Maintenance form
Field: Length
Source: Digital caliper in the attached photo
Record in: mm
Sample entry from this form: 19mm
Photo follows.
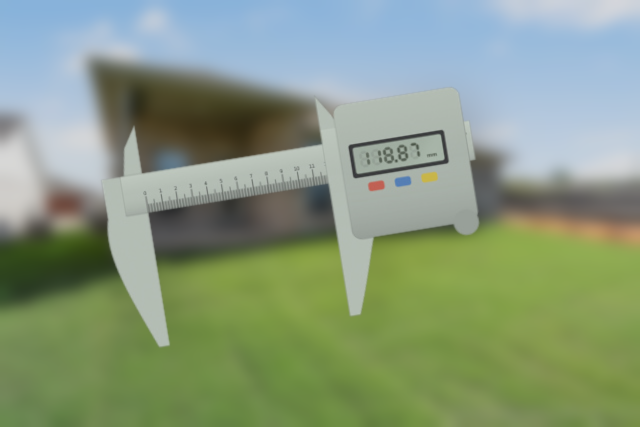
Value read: 118.87mm
